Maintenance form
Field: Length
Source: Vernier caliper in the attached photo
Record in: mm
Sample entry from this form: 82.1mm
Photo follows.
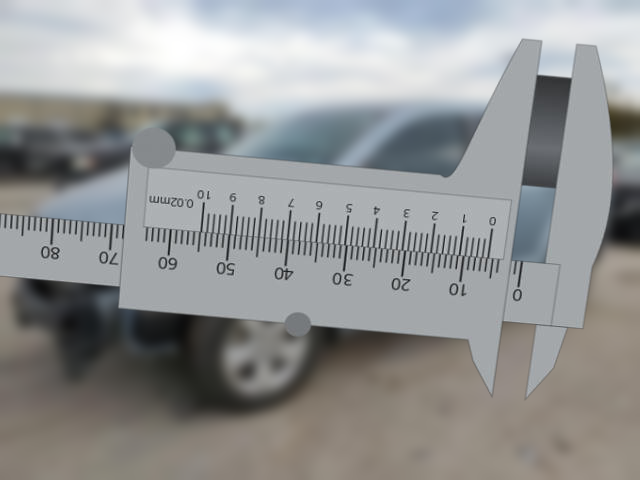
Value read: 5.8mm
